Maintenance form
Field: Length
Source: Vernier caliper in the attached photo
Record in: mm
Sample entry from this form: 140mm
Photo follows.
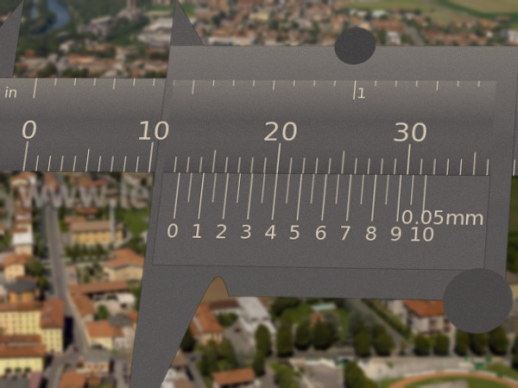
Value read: 12.4mm
